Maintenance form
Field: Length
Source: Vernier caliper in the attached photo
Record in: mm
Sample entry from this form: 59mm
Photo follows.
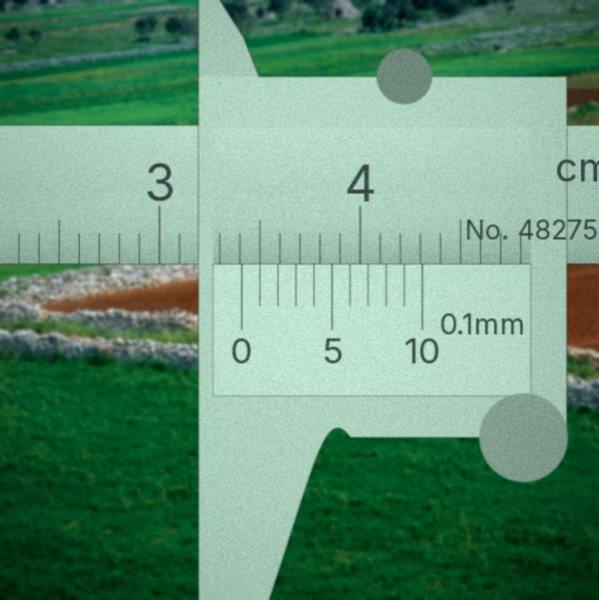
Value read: 34.1mm
